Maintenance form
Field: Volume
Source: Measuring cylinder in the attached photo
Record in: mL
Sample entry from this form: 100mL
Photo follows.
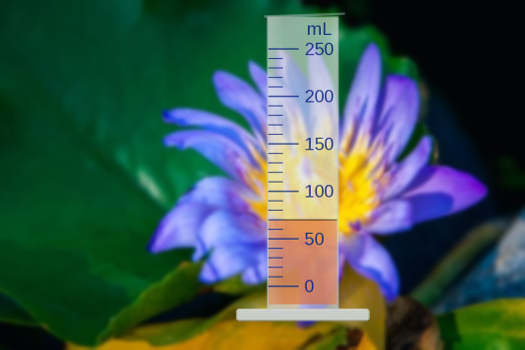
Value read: 70mL
